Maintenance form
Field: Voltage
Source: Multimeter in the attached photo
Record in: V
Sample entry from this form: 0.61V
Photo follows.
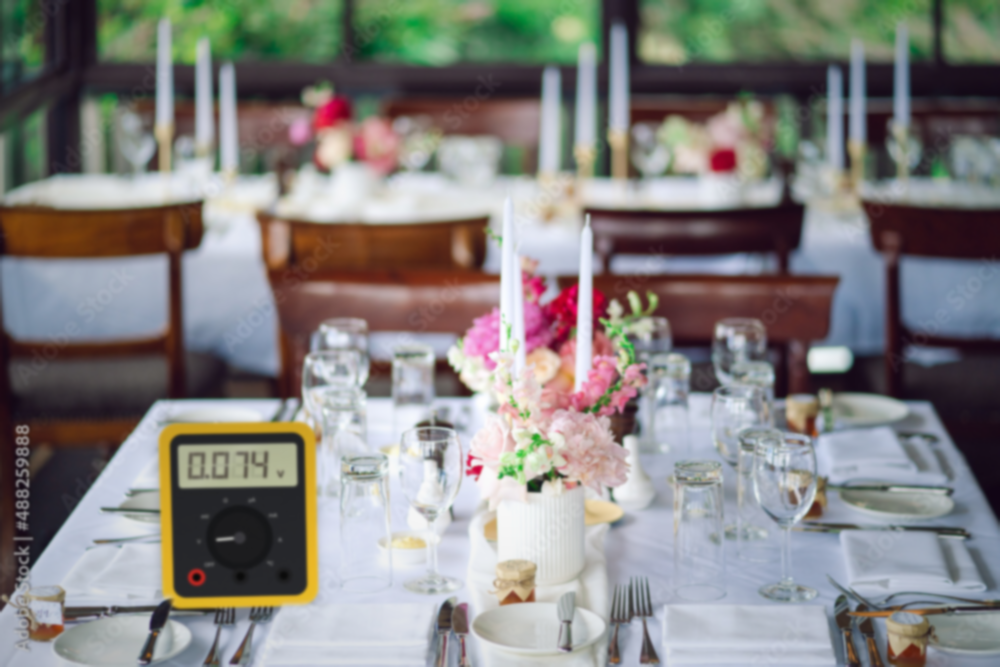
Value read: 0.074V
